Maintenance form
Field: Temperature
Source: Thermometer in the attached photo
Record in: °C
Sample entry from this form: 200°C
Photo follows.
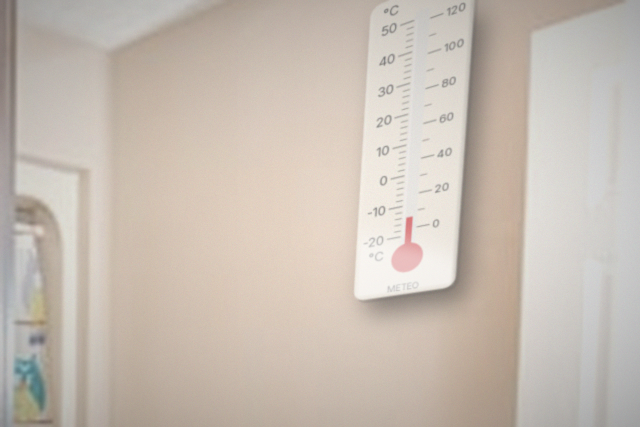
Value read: -14°C
